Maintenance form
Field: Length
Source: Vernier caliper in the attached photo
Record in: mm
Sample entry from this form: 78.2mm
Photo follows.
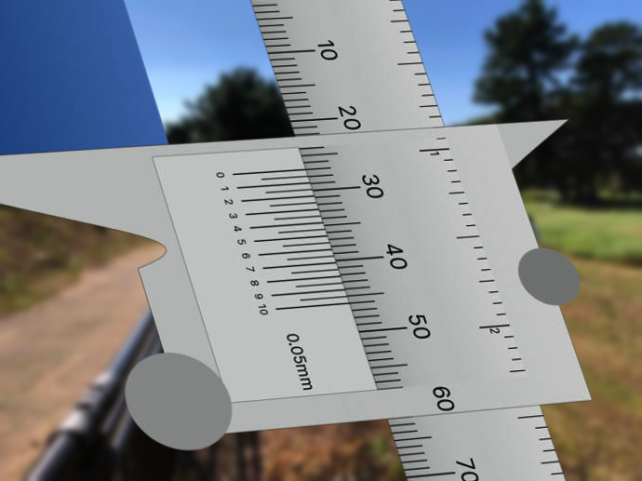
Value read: 27.0mm
